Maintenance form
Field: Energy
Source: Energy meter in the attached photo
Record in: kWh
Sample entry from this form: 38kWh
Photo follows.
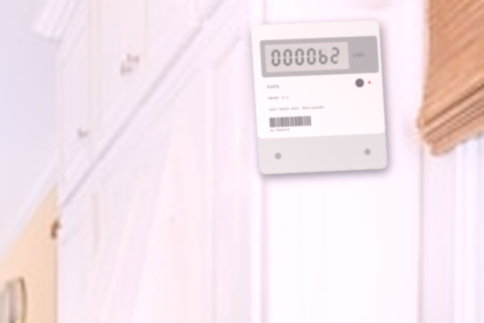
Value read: 62kWh
